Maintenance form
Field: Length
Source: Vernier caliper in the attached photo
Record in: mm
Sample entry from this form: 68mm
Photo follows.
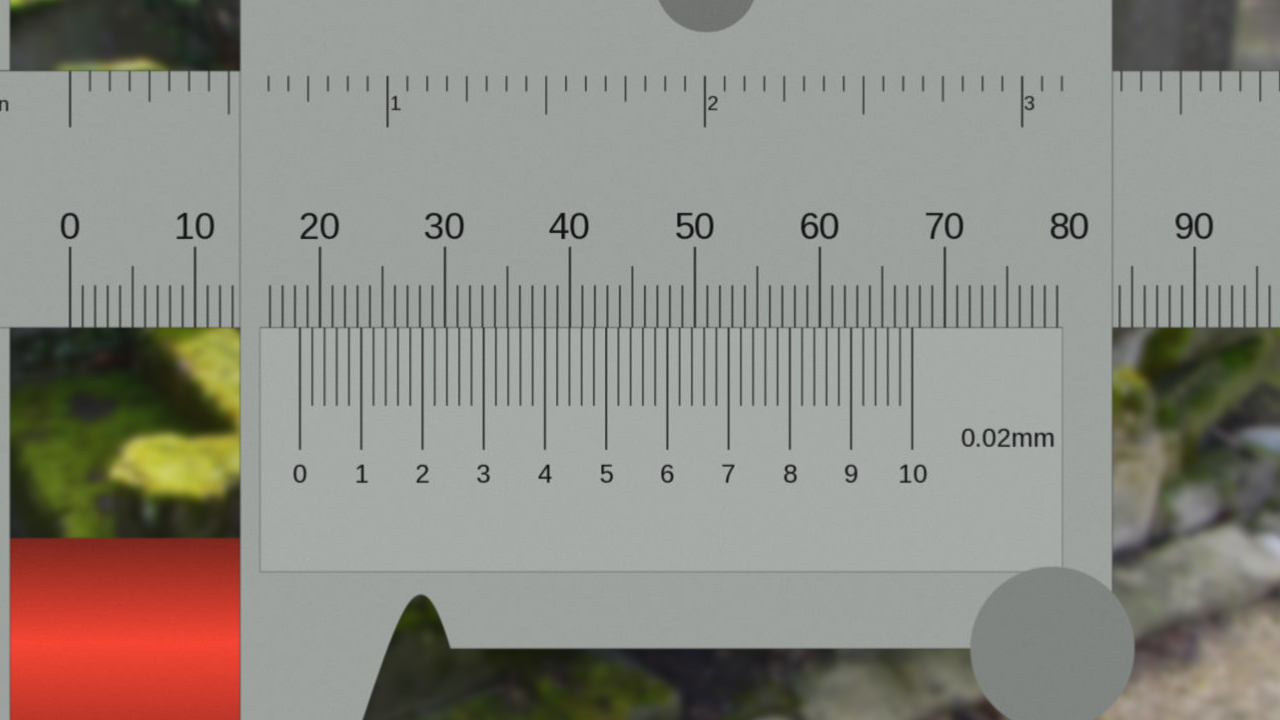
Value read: 18.4mm
